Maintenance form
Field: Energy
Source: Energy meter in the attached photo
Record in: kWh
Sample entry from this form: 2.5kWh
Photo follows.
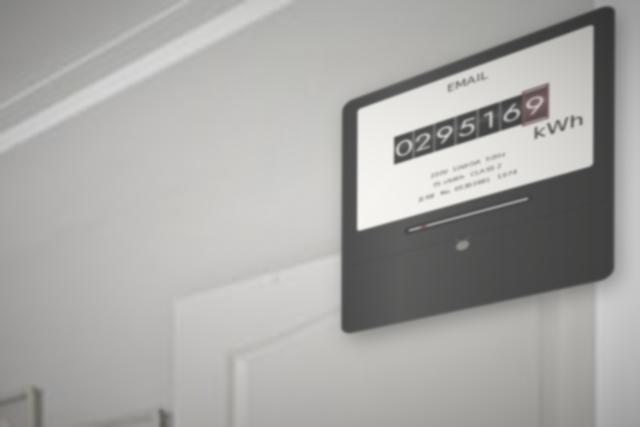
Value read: 29516.9kWh
